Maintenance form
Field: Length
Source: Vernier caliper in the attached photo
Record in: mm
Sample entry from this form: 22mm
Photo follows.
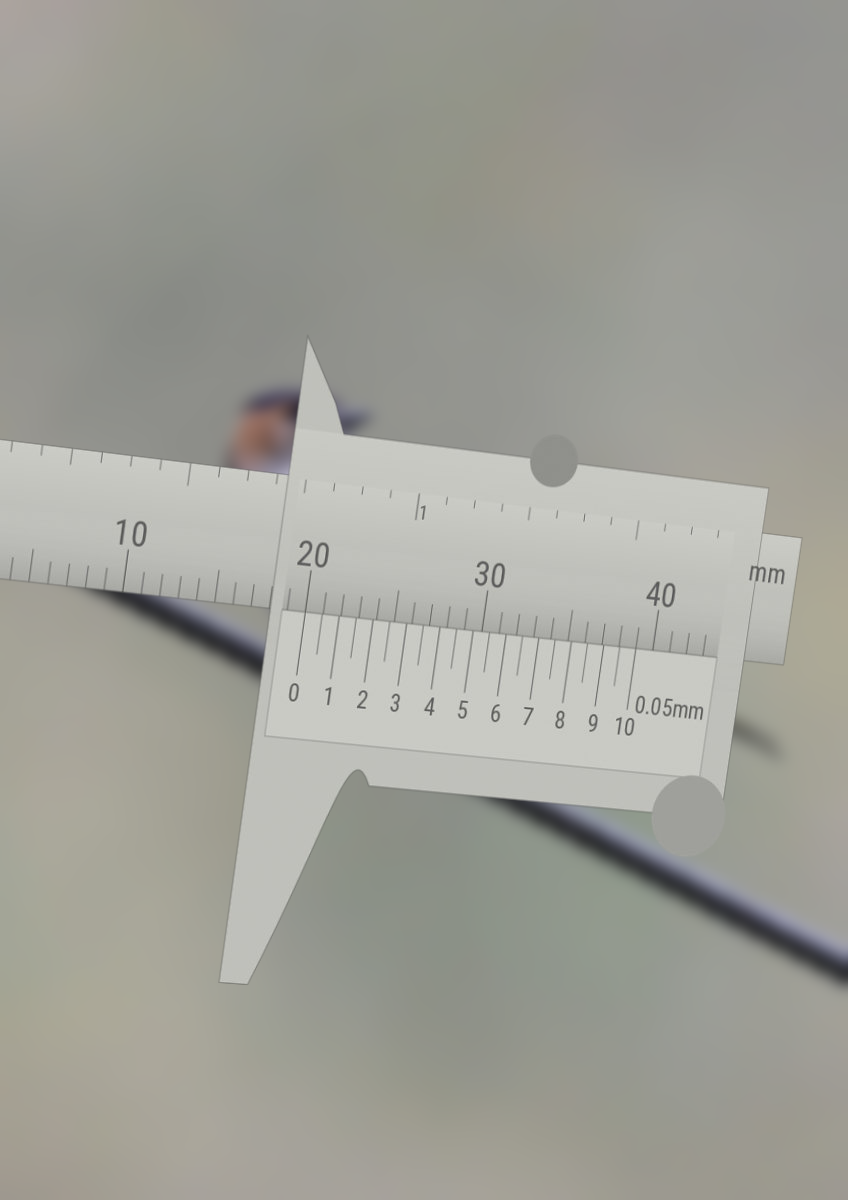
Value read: 20.0mm
